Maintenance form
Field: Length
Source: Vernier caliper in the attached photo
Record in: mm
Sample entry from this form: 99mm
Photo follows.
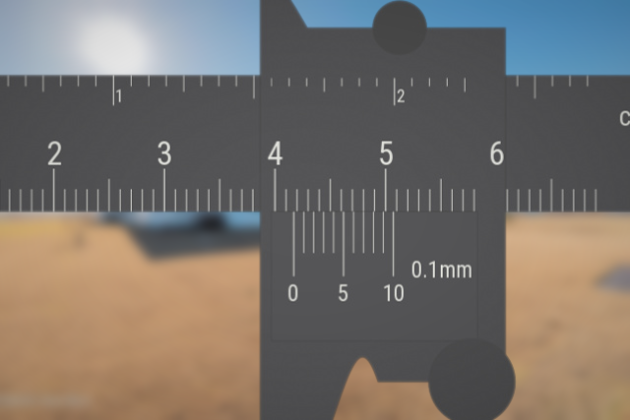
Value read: 41.7mm
